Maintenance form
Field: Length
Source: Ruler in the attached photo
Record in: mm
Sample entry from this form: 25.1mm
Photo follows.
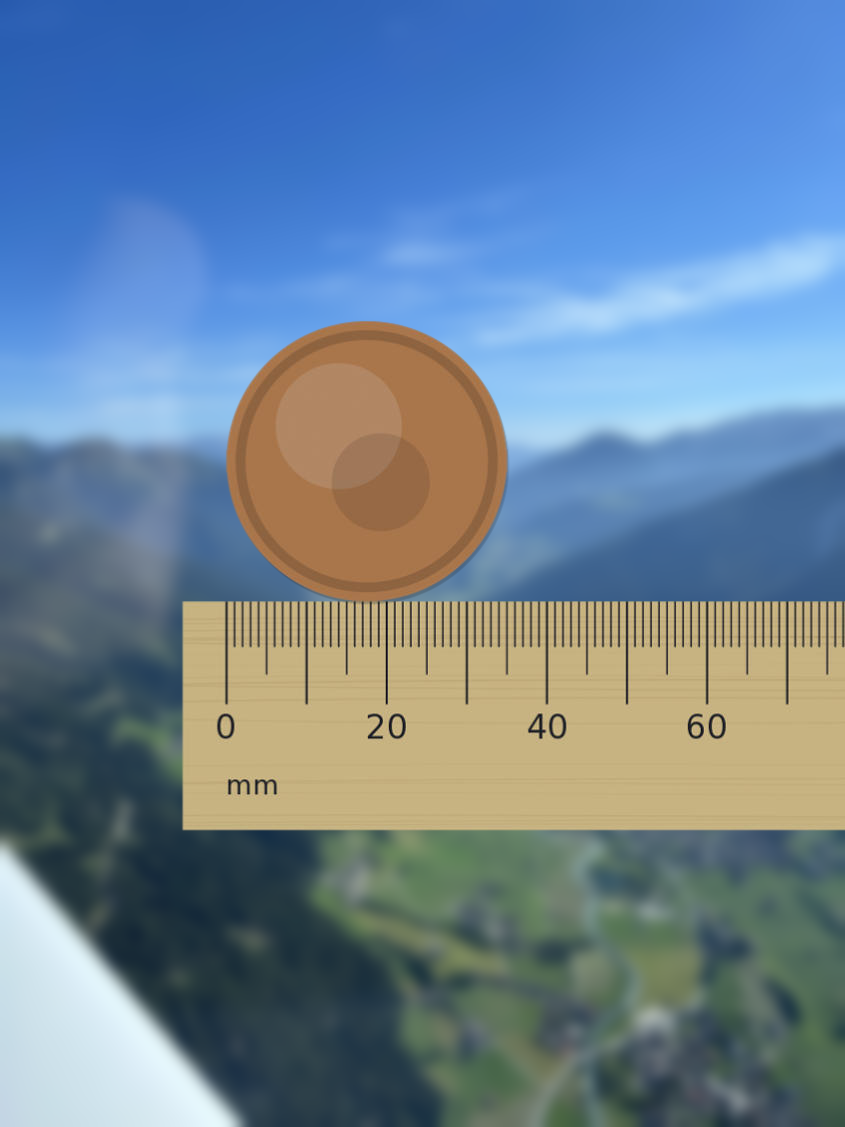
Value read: 35mm
